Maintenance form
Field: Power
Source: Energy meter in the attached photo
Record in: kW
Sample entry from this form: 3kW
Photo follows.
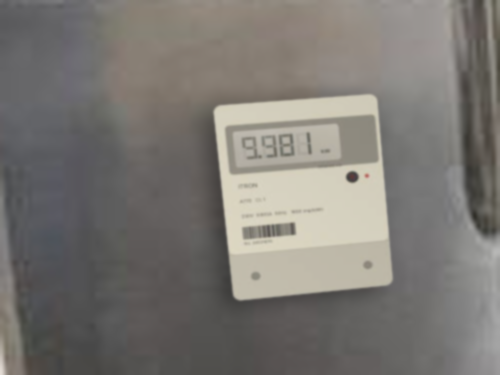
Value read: 9.981kW
